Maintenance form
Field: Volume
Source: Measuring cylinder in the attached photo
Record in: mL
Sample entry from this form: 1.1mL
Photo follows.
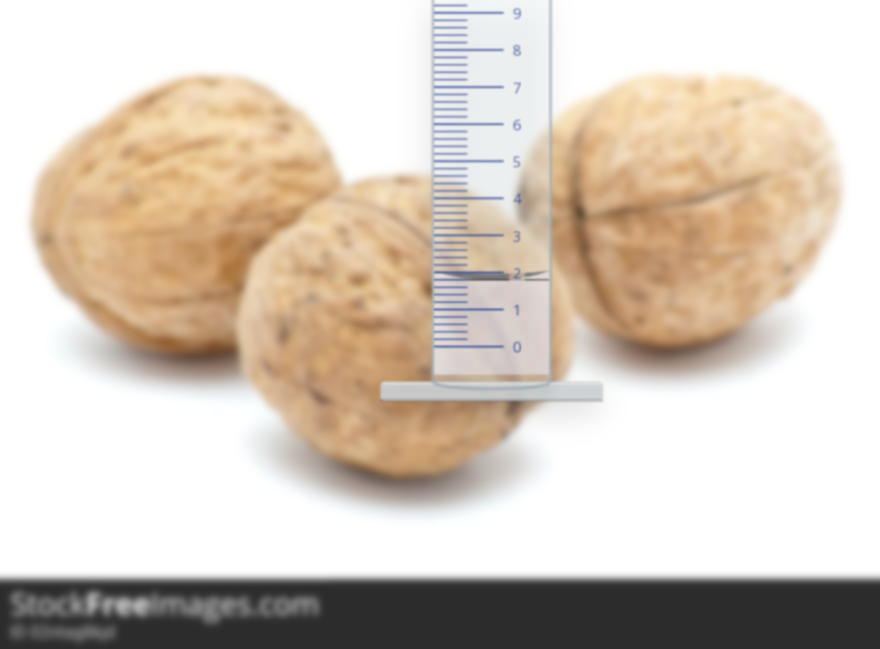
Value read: 1.8mL
